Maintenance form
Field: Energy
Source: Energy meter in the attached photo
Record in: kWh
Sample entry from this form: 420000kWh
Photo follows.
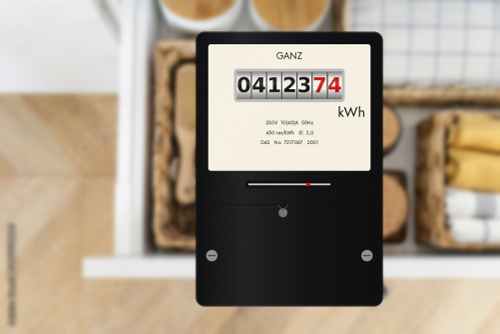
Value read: 4123.74kWh
